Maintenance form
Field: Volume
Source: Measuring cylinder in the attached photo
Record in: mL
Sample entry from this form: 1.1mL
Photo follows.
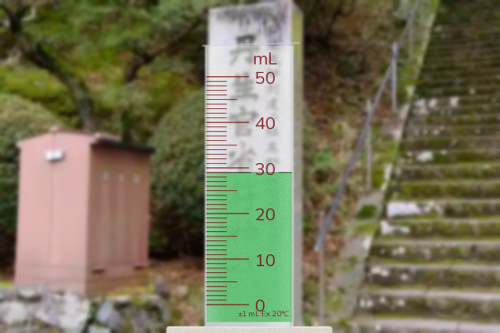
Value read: 29mL
